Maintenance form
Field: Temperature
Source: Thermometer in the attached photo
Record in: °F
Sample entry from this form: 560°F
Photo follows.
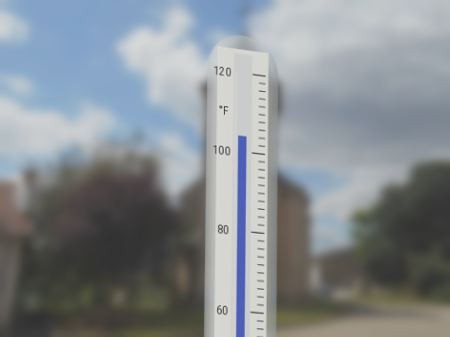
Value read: 104°F
